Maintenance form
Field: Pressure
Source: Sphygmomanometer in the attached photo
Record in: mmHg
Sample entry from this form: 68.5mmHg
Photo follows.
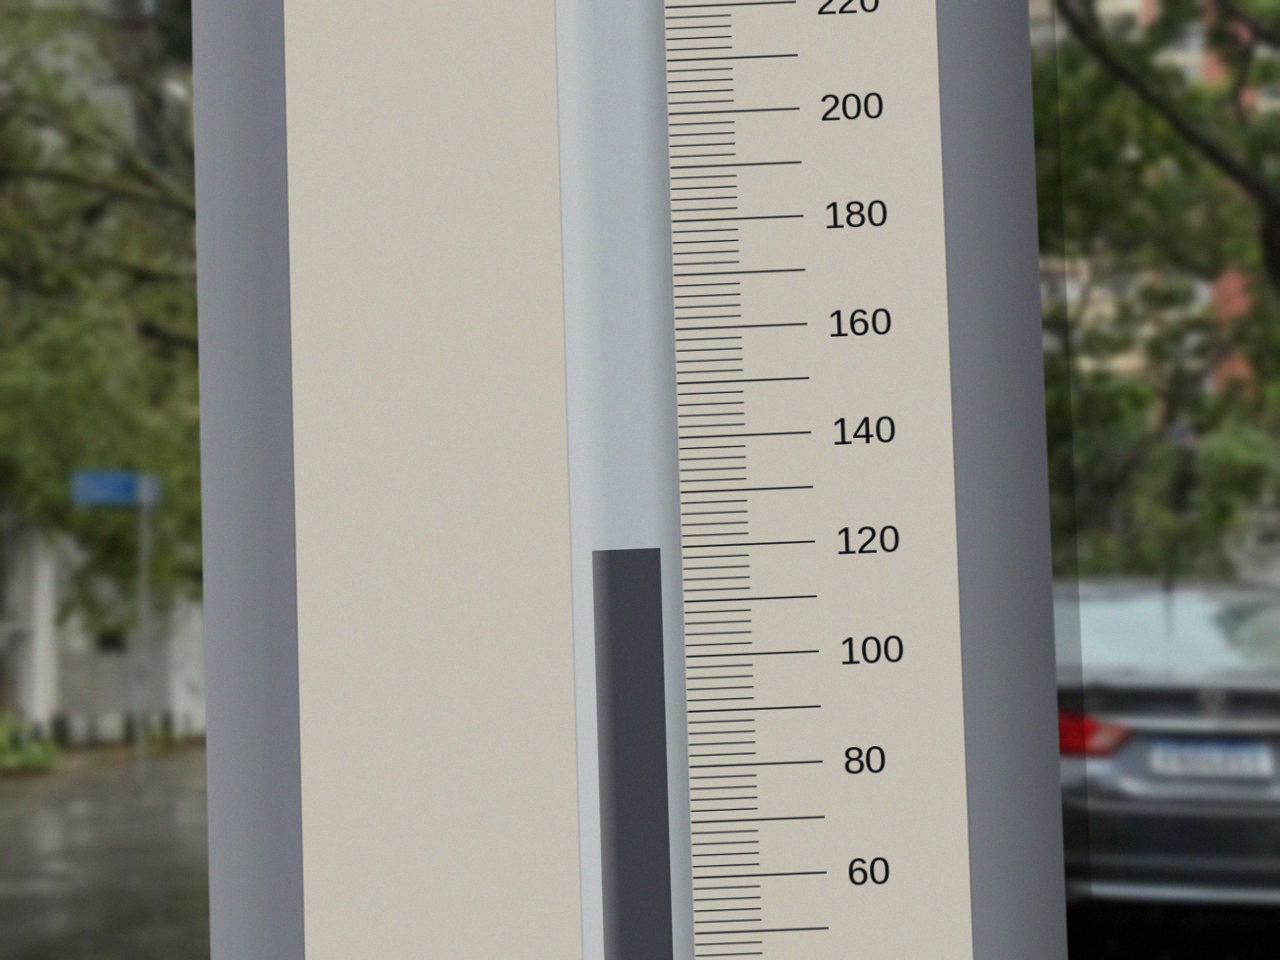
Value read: 120mmHg
